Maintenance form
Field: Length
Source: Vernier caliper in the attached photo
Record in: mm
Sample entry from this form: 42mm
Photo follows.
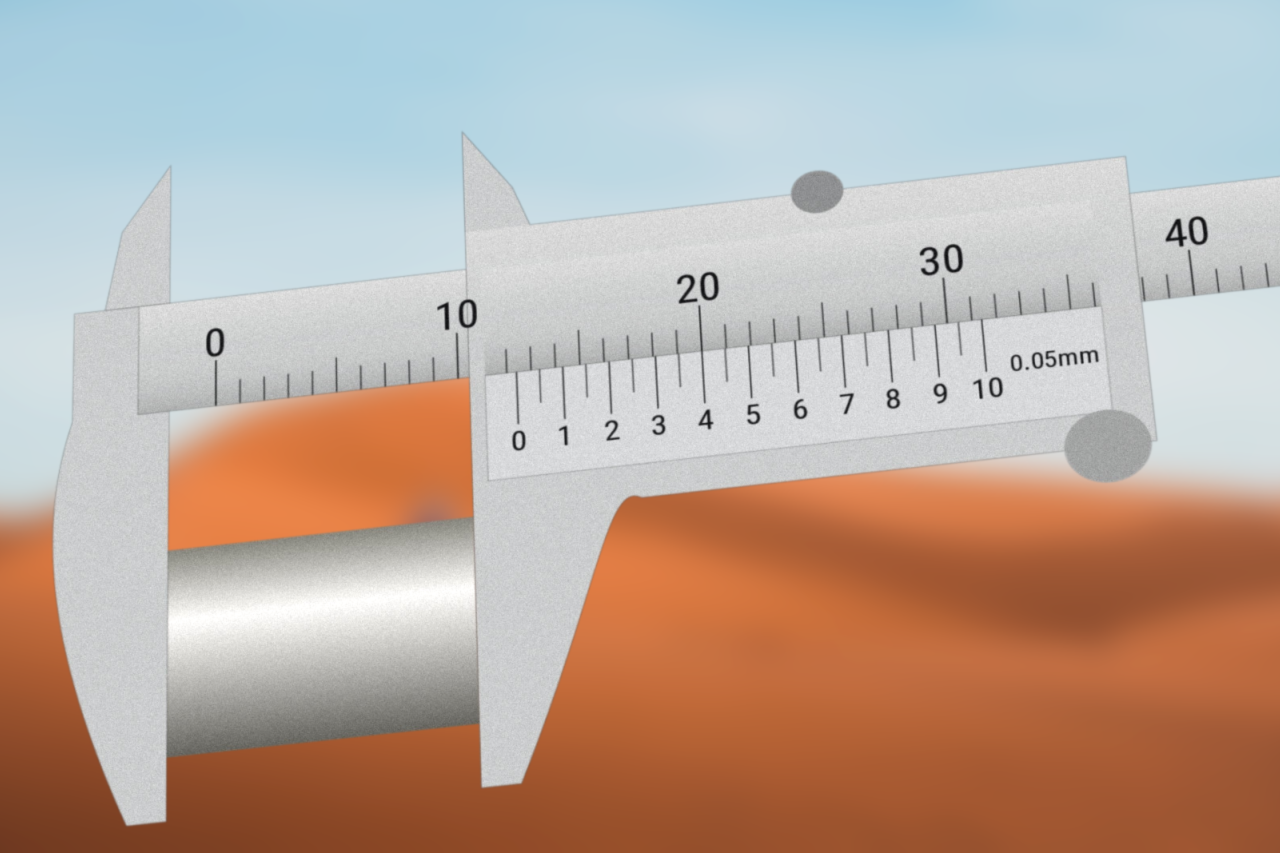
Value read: 12.4mm
